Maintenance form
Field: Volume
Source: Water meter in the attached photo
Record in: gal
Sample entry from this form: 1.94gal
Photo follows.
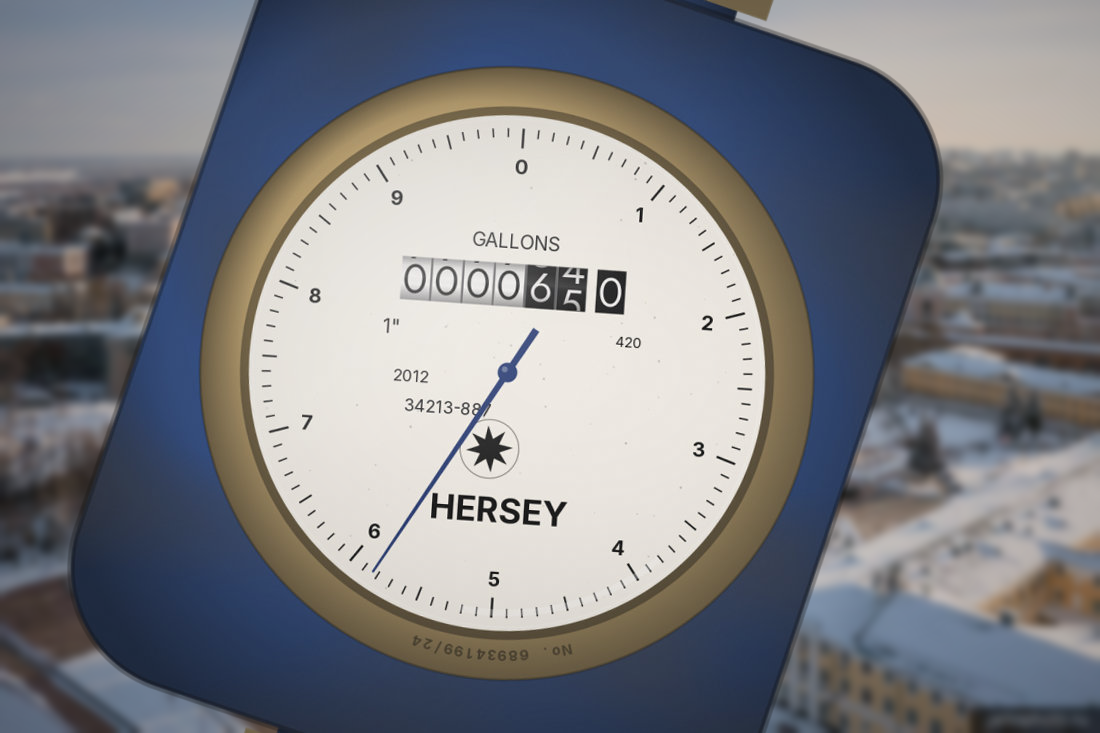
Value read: 645.8gal
